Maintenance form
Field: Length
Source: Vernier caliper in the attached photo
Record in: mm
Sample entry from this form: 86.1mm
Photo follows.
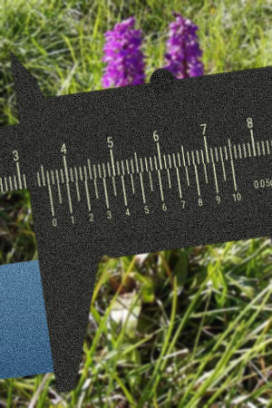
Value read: 36.0mm
